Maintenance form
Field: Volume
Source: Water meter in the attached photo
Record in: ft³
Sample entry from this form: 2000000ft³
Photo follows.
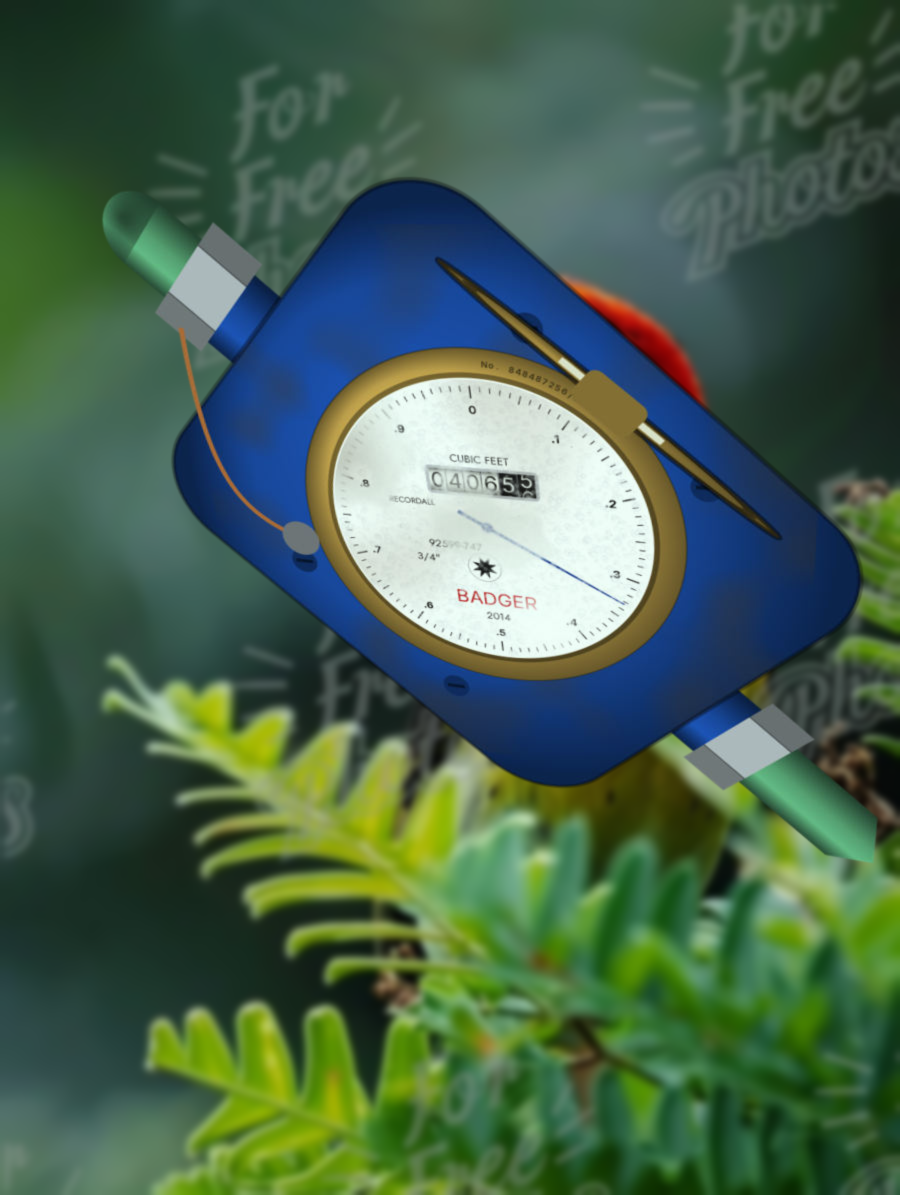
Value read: 40655.33ft³
